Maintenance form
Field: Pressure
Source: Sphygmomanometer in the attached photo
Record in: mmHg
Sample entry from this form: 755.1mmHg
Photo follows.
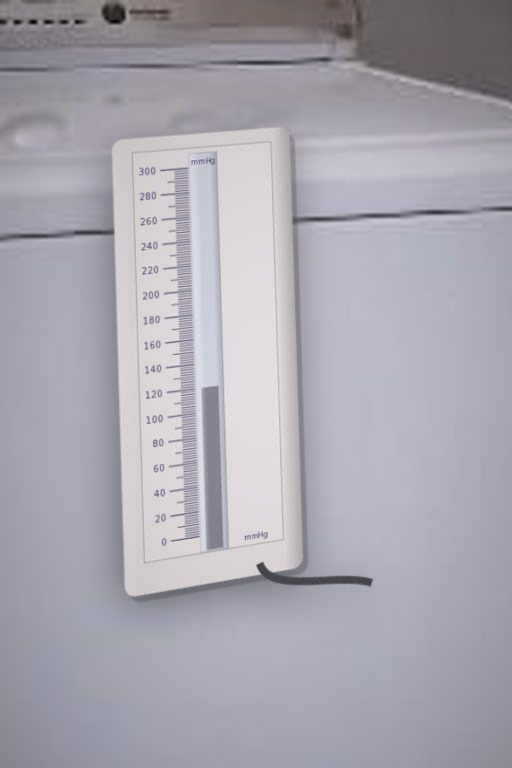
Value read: 120mmHg
